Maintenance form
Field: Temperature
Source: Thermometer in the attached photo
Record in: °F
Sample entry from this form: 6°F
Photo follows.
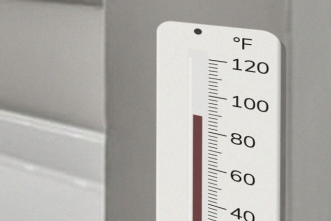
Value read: 88°F
